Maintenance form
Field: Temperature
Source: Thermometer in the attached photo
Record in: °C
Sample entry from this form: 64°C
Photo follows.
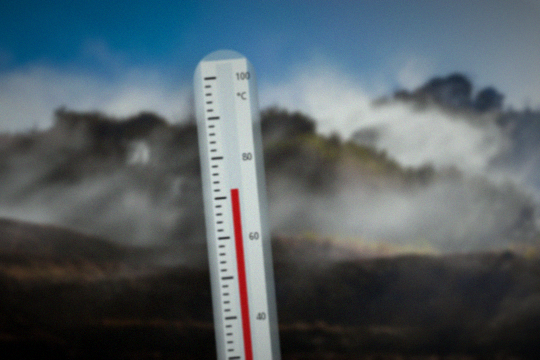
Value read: 72°C
